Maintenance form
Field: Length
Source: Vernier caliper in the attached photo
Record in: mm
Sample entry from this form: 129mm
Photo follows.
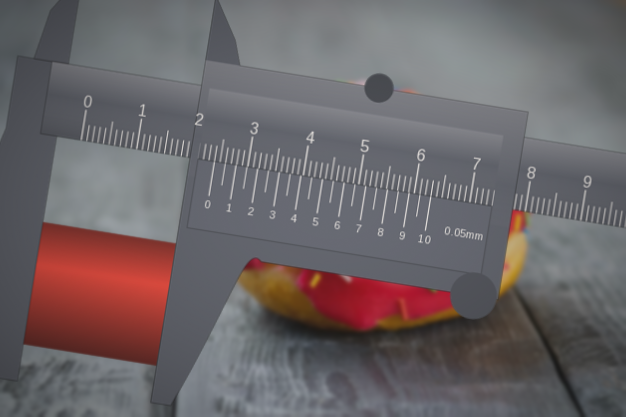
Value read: 24.0mm
